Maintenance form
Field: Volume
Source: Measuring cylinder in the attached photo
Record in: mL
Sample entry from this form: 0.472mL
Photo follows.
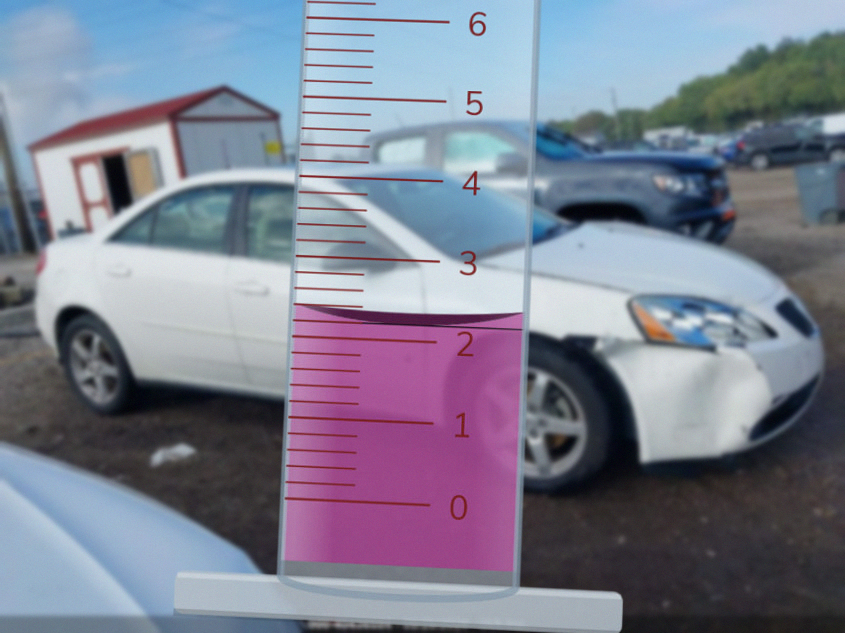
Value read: 2.2mL
